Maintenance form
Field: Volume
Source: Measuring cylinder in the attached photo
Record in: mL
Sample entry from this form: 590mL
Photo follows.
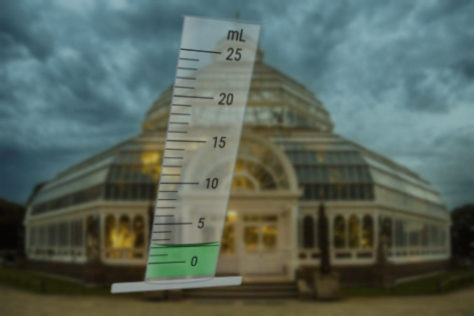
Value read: 2mL
